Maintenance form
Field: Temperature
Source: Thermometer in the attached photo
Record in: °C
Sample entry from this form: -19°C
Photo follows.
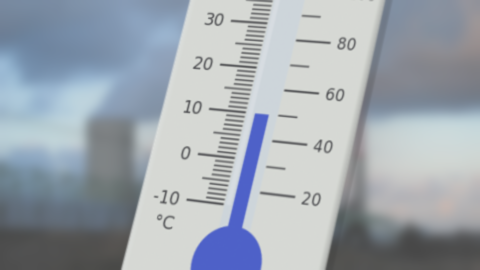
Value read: 10°C
